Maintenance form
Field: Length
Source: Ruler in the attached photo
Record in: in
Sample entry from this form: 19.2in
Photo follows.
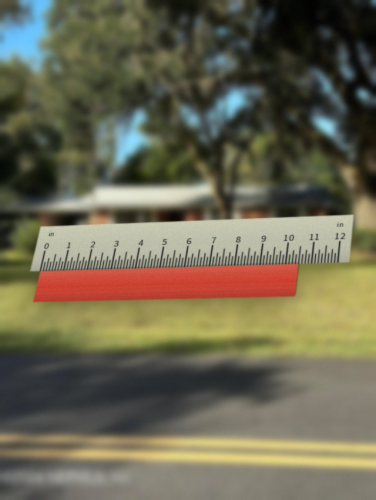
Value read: 10.5in
